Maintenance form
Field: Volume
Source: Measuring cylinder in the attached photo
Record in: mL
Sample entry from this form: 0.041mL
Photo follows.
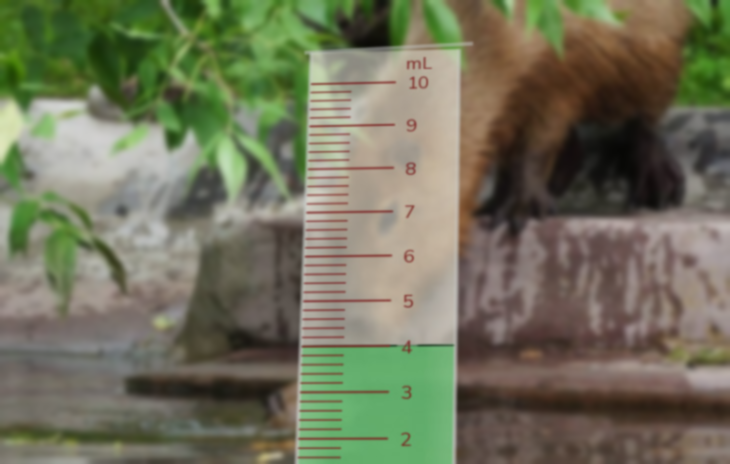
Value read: 4mL
